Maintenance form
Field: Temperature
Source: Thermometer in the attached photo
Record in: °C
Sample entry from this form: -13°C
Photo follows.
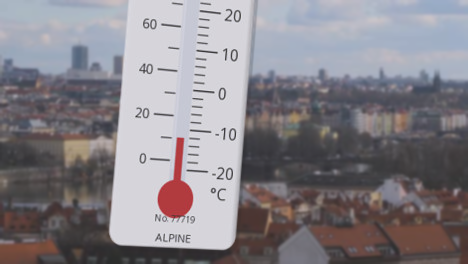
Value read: -12°C
